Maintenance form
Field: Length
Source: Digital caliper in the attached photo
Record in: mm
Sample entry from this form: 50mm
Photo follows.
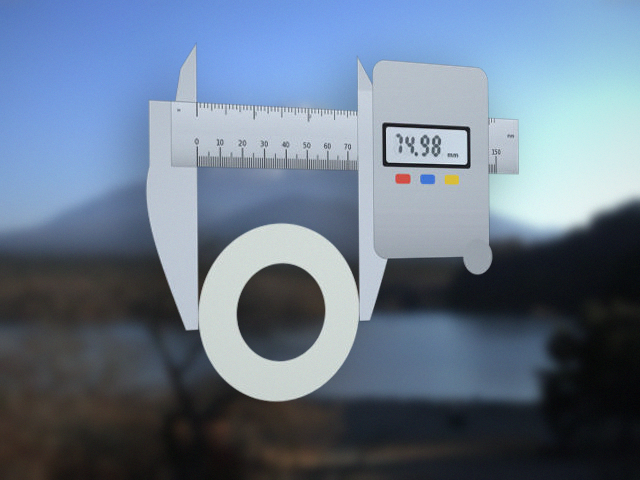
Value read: 74.98mm
